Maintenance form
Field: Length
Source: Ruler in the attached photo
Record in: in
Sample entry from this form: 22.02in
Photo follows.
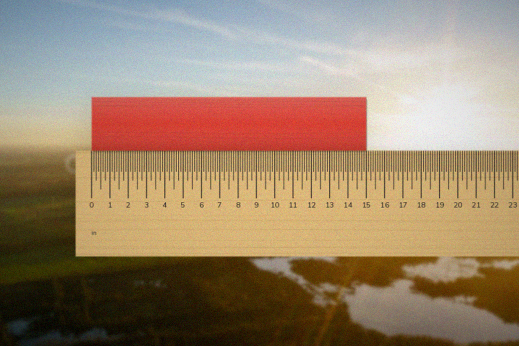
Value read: 15in
